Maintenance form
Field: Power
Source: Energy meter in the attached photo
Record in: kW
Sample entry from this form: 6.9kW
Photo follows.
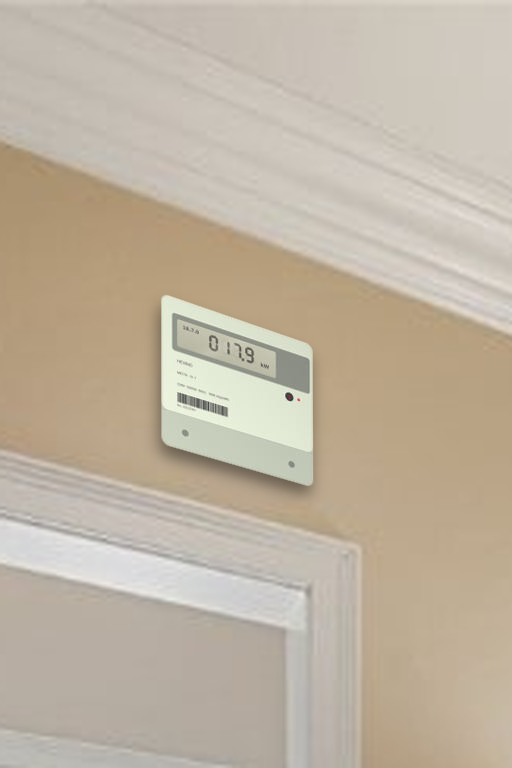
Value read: 17.9kW
